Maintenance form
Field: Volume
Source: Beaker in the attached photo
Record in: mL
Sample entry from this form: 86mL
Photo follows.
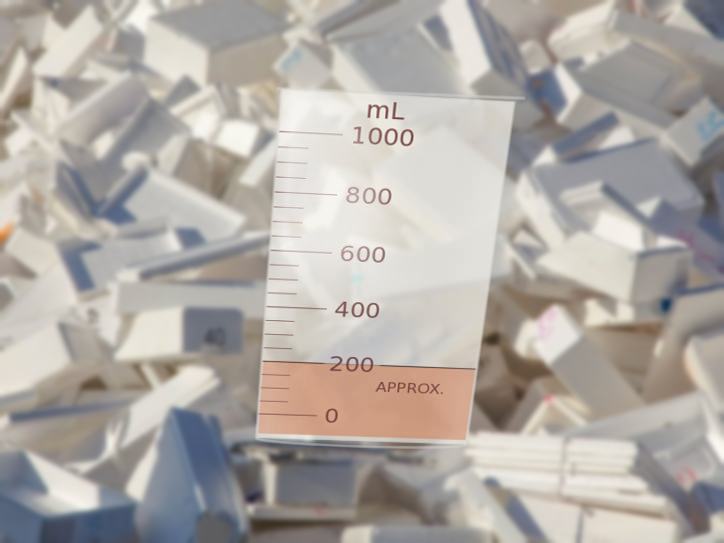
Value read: 200mL
